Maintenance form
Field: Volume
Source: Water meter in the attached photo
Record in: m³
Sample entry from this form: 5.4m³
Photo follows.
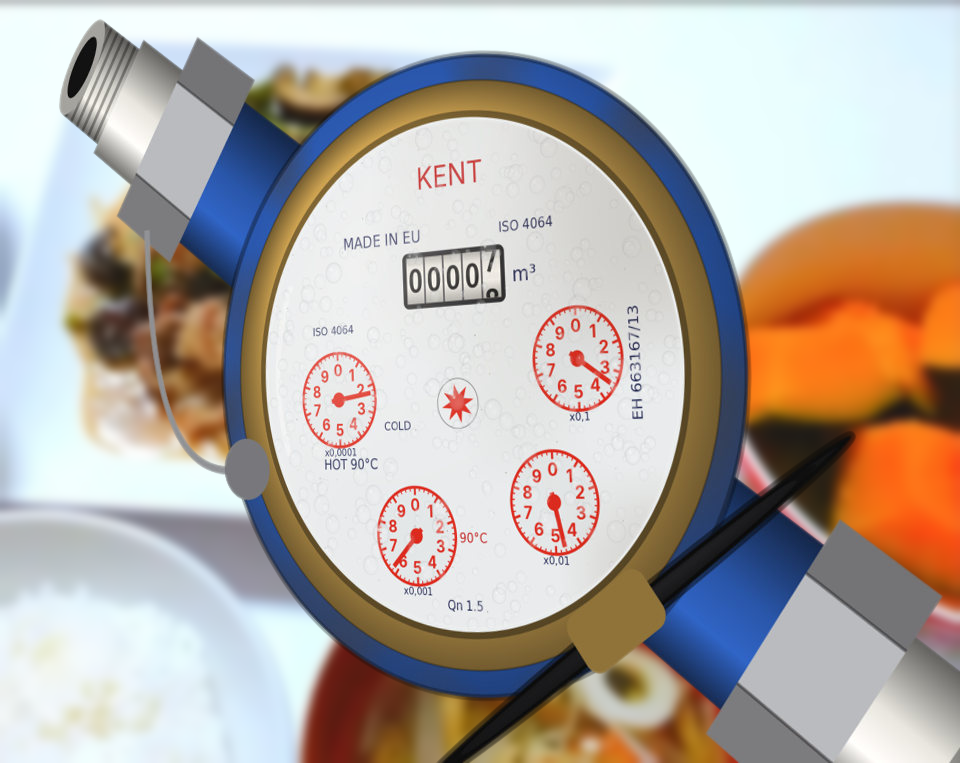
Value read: 7.3462m³
